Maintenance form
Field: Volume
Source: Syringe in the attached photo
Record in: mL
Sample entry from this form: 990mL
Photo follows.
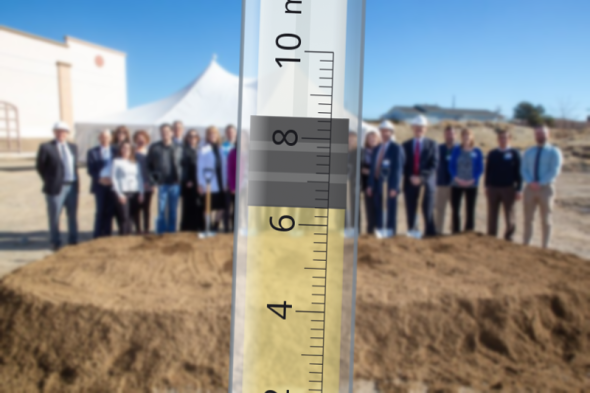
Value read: 6.4mL
